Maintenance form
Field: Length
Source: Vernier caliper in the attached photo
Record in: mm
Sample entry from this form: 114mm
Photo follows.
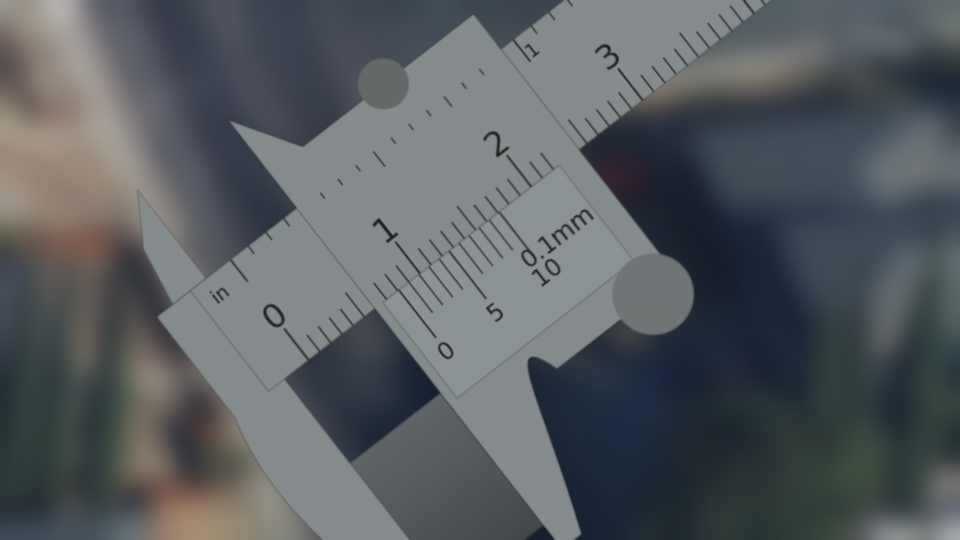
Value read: 8.1mm
